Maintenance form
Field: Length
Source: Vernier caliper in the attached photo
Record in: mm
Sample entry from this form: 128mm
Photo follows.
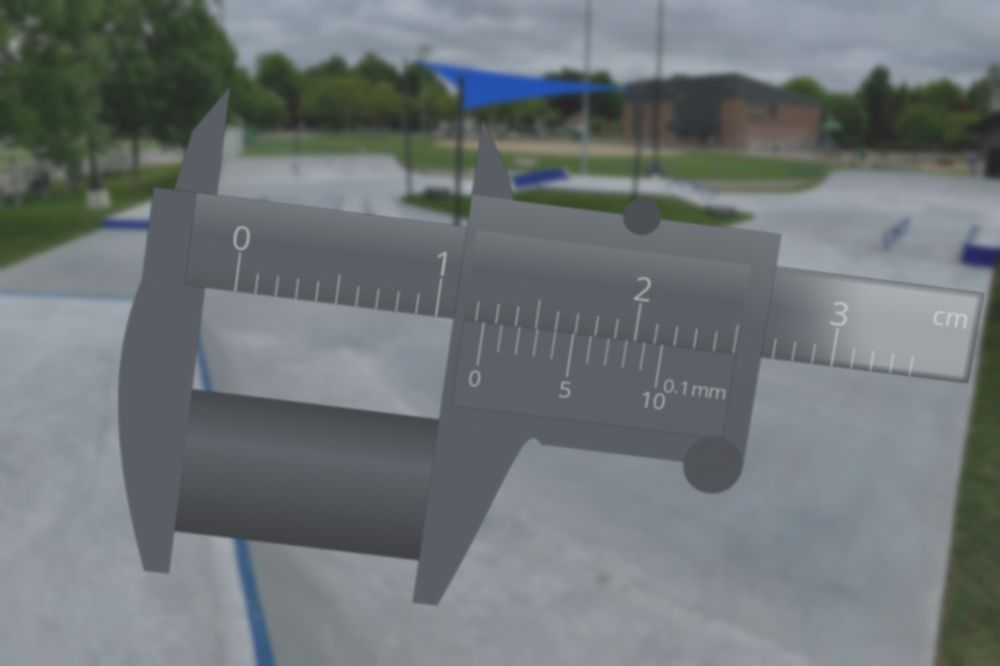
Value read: 12.4mm
